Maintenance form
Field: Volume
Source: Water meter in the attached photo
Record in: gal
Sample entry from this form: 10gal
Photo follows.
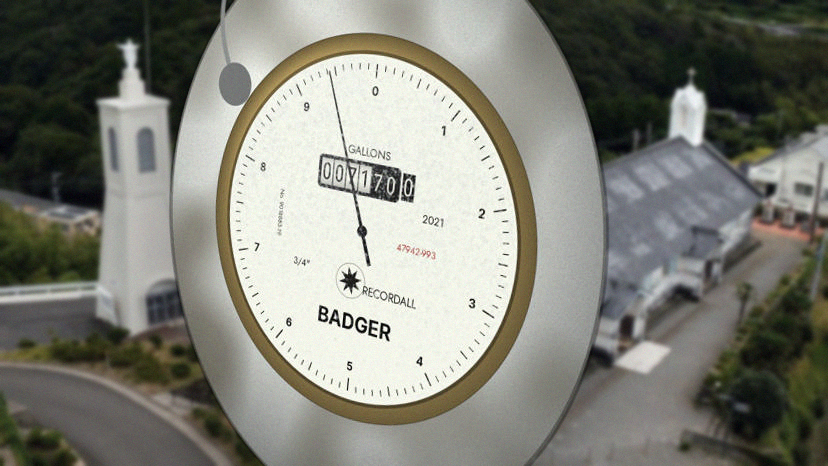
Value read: 71699.4gal
